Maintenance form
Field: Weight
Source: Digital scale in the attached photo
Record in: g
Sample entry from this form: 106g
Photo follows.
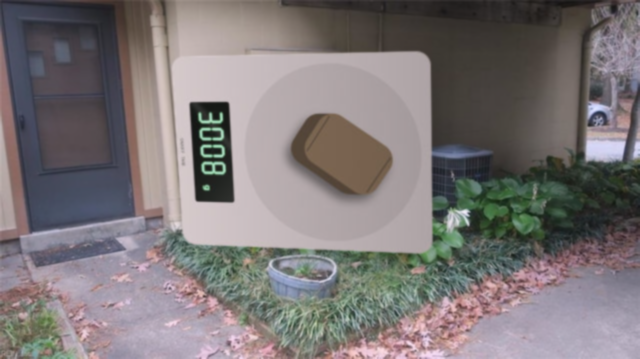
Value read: 3008g
